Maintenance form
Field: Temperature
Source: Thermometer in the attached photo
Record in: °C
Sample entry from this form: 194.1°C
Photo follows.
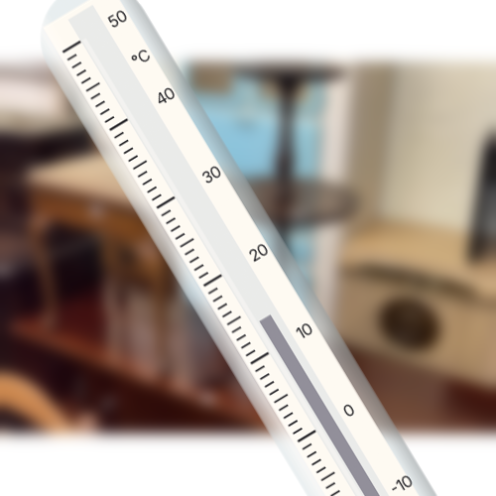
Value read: 13.5°C
